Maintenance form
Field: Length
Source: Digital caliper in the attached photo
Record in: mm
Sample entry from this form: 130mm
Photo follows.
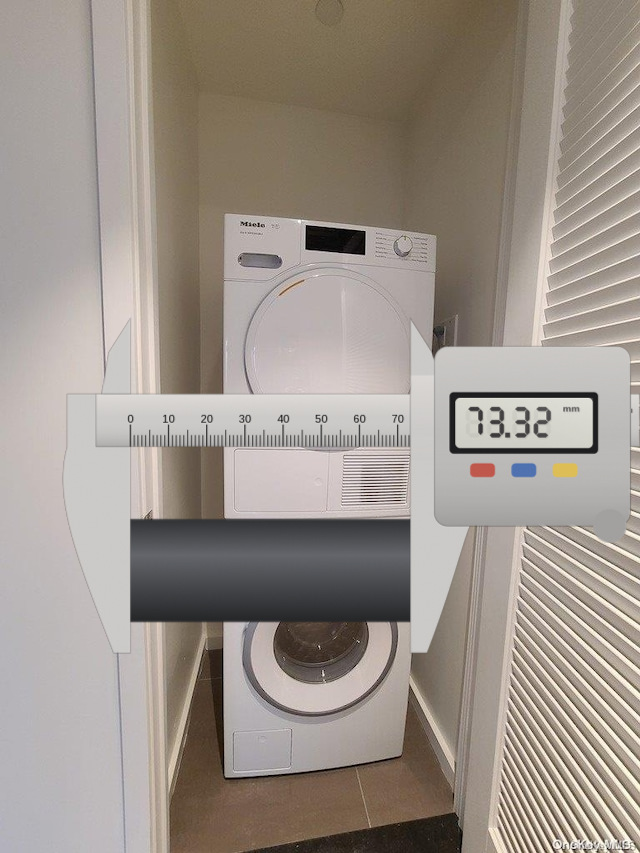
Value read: 73.32mm
